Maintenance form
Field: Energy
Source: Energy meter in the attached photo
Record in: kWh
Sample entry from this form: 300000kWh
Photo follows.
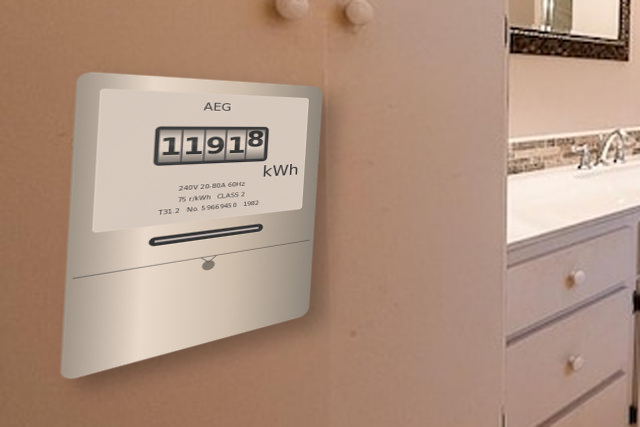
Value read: 11918kWh
